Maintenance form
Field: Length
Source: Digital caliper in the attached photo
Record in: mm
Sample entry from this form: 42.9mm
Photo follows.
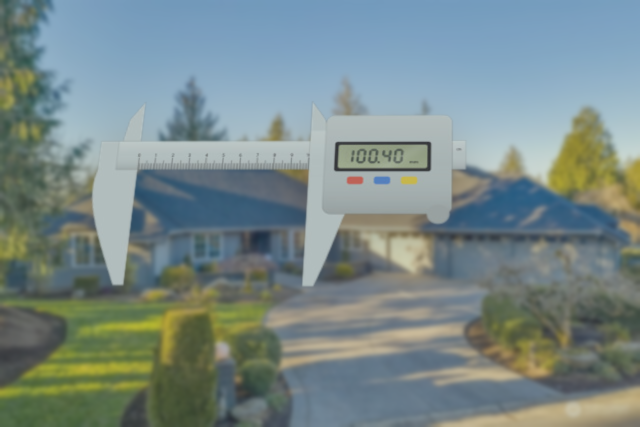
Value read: 100.40mm
